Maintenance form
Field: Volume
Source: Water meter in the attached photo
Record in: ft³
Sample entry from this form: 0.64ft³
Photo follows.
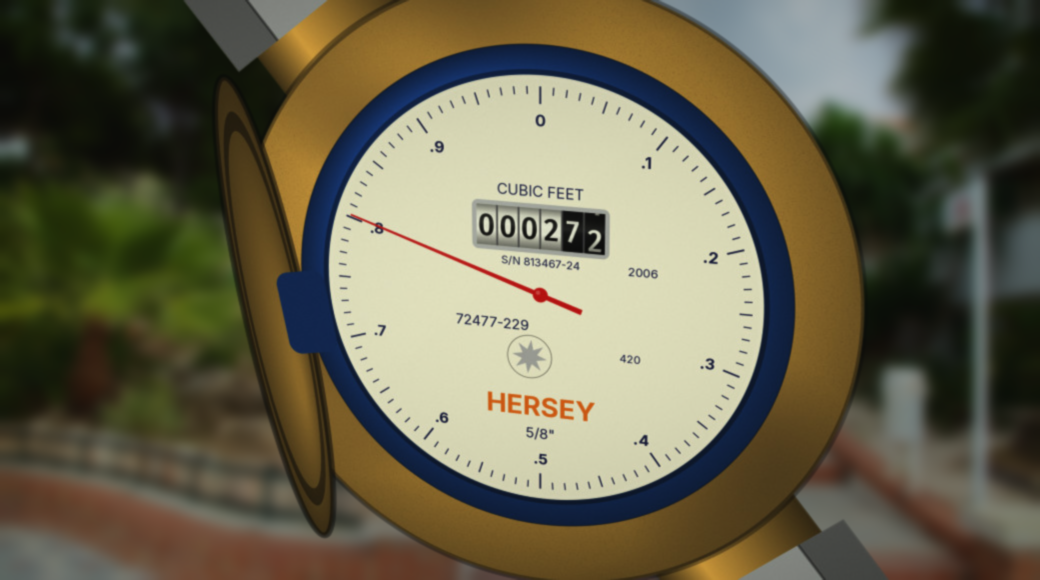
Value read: 271.80ft³
